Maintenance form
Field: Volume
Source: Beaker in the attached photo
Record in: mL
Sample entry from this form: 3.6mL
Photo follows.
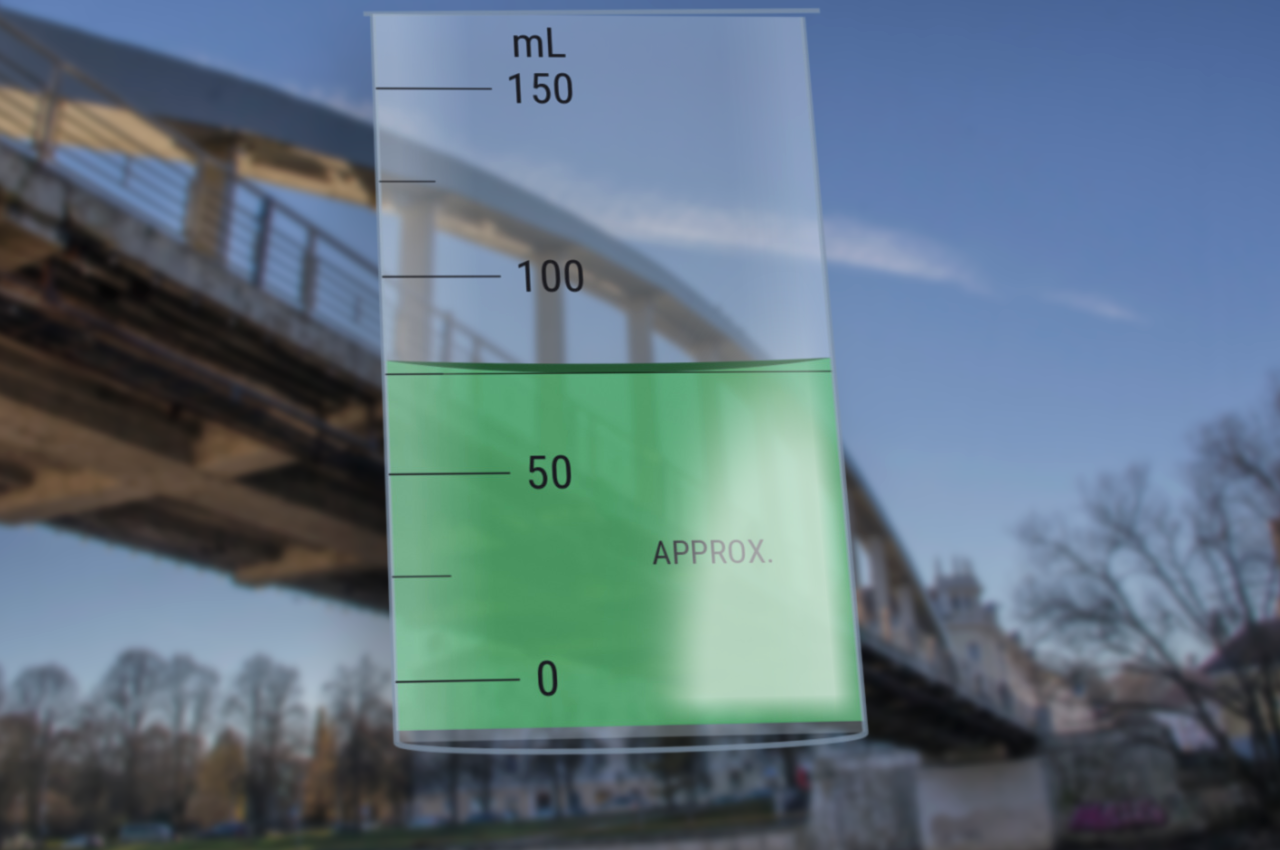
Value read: 75mL
